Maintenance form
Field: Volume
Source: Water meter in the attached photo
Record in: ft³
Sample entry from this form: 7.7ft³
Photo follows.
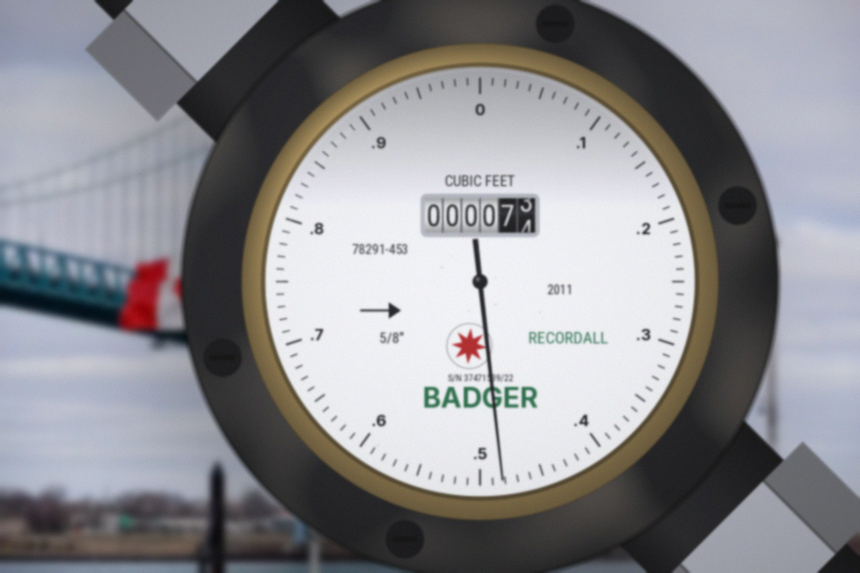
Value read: 73.48ft³
